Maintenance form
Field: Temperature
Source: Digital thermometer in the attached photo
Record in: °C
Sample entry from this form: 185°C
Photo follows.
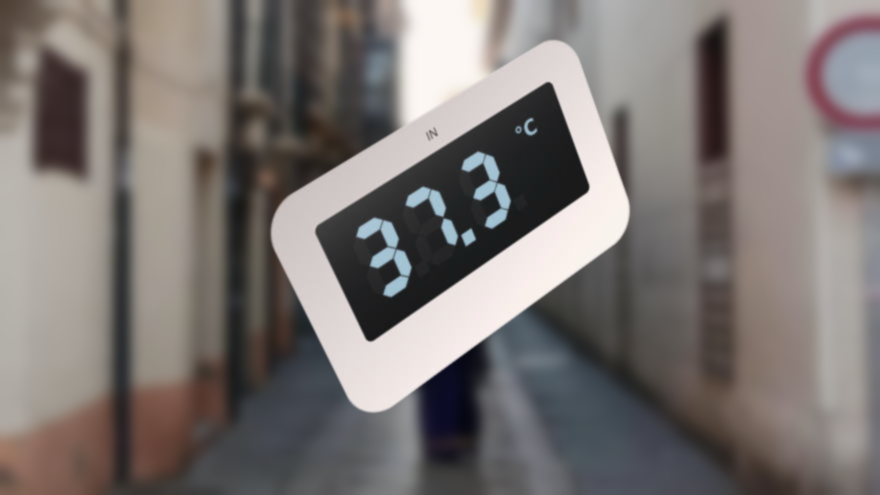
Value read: 37.3°C
